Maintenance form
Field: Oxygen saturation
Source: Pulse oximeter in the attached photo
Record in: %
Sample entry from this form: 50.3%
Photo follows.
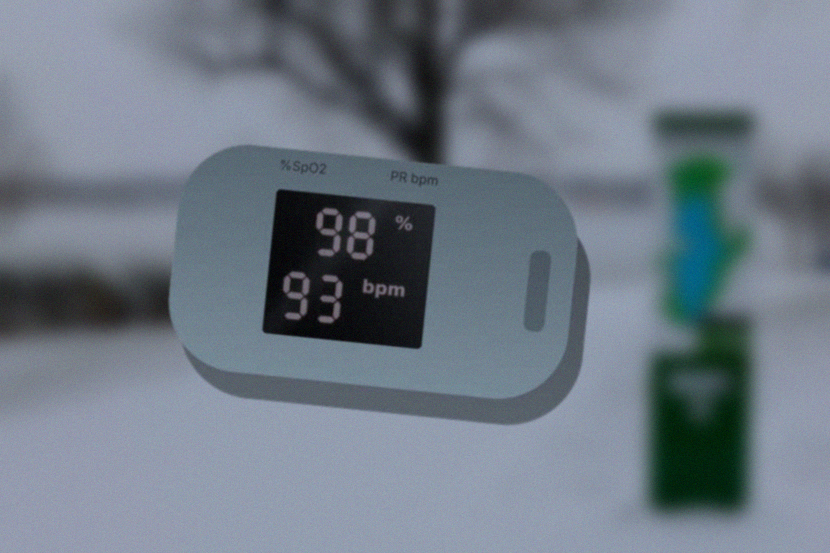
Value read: 98%
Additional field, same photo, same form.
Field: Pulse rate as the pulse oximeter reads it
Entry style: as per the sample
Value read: 93bpm
